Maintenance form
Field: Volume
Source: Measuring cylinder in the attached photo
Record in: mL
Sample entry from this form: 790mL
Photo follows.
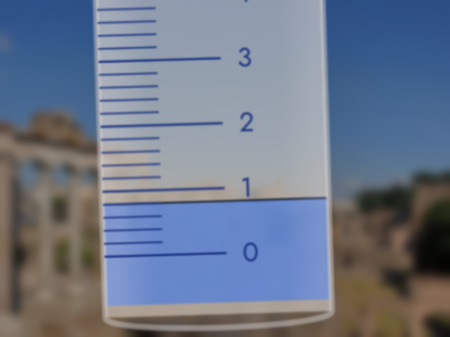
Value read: 0.8mL
